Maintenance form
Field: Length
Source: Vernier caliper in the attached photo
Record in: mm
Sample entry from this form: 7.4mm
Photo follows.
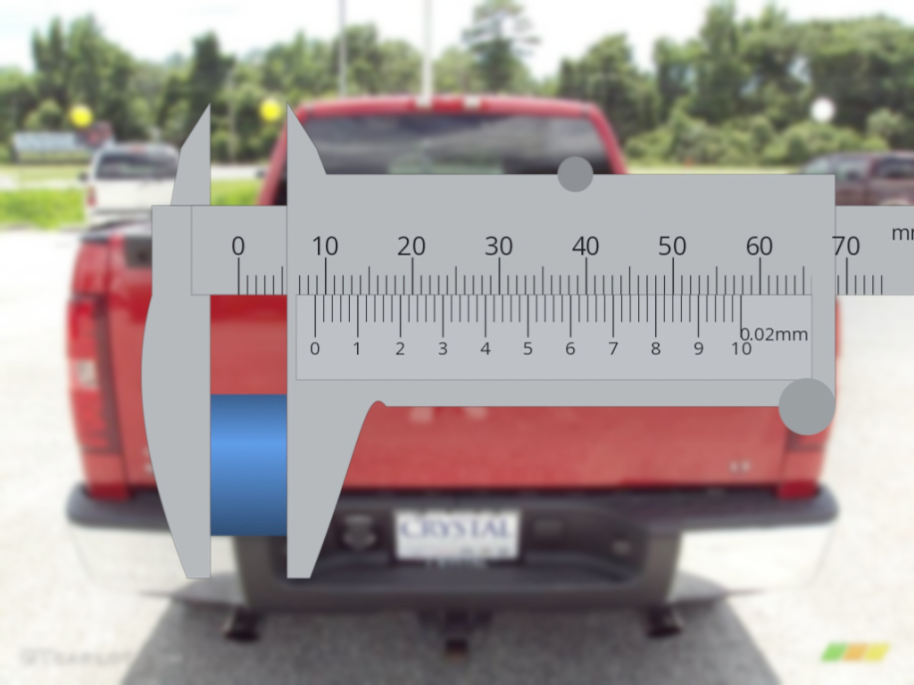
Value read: 8.8mm
